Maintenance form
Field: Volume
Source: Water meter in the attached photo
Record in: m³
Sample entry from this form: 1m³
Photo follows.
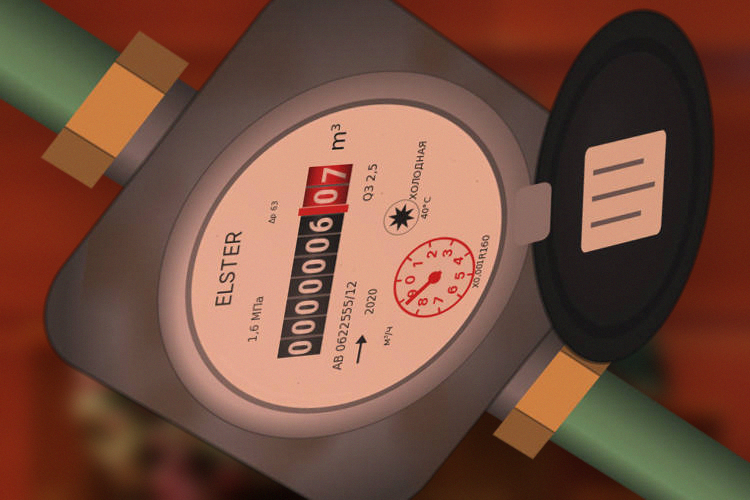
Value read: 6.068m³
